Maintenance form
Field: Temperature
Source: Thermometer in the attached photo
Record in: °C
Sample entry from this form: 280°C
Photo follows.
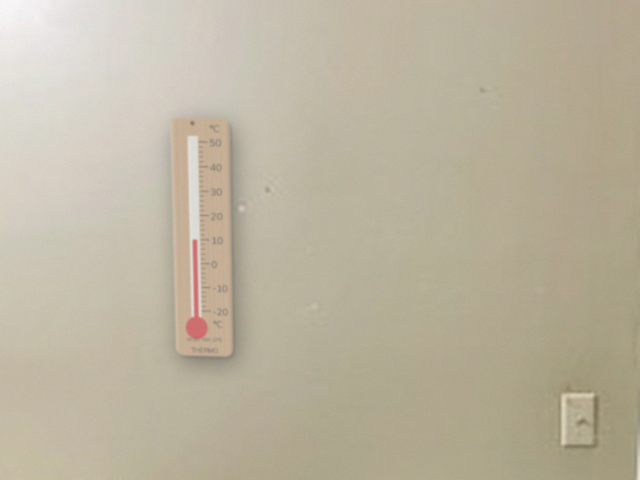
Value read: 10°C
